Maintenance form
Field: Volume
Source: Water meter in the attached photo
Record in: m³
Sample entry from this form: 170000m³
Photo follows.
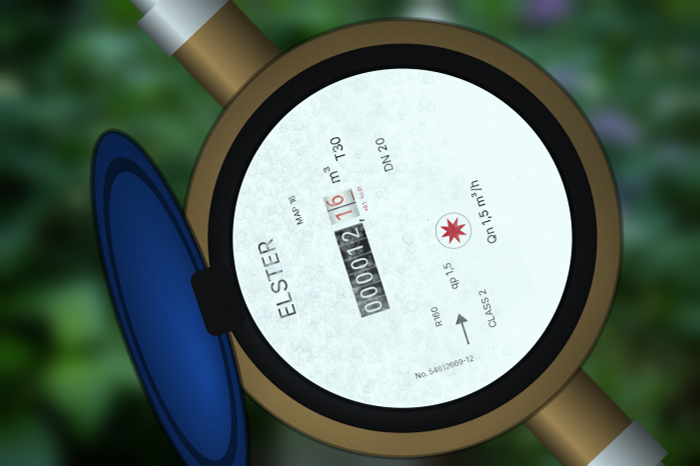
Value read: 12.16m³
